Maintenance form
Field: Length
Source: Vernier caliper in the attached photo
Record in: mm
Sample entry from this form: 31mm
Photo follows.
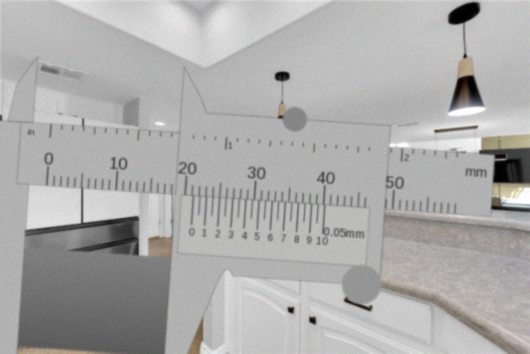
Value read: 21.2mm
